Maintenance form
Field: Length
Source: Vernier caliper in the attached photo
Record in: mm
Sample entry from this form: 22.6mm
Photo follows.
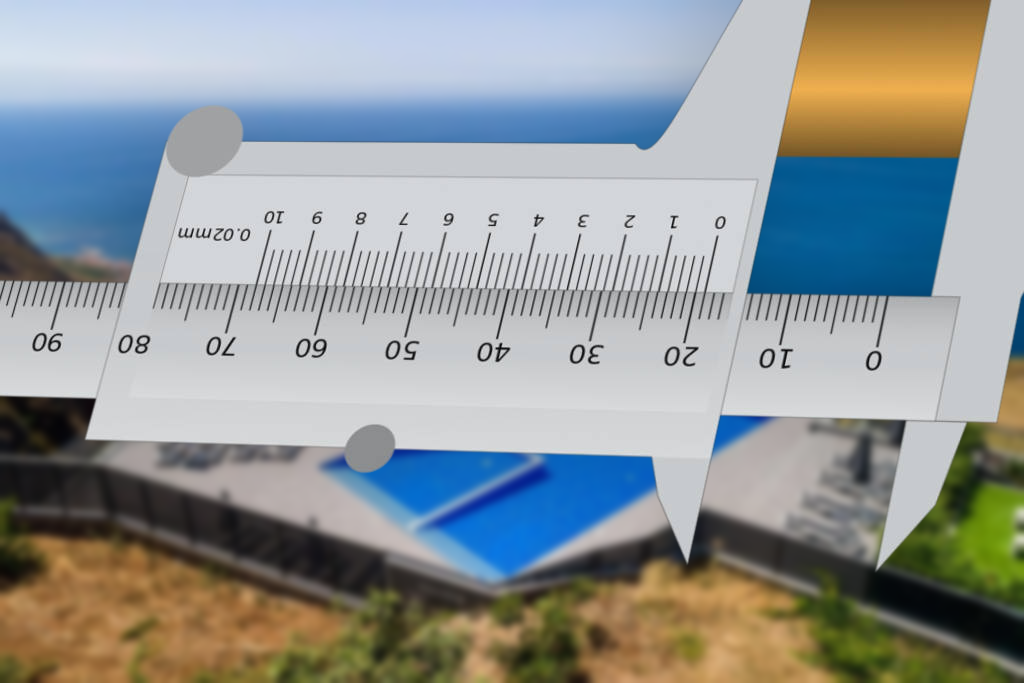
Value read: 19.0mm
